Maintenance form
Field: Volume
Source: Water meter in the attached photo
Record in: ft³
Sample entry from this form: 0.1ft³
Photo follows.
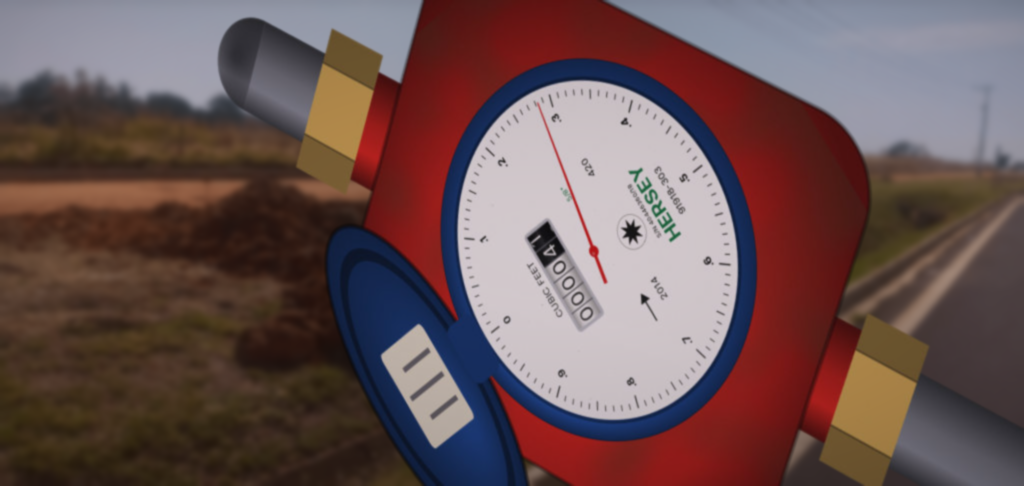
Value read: 41.28ft³
